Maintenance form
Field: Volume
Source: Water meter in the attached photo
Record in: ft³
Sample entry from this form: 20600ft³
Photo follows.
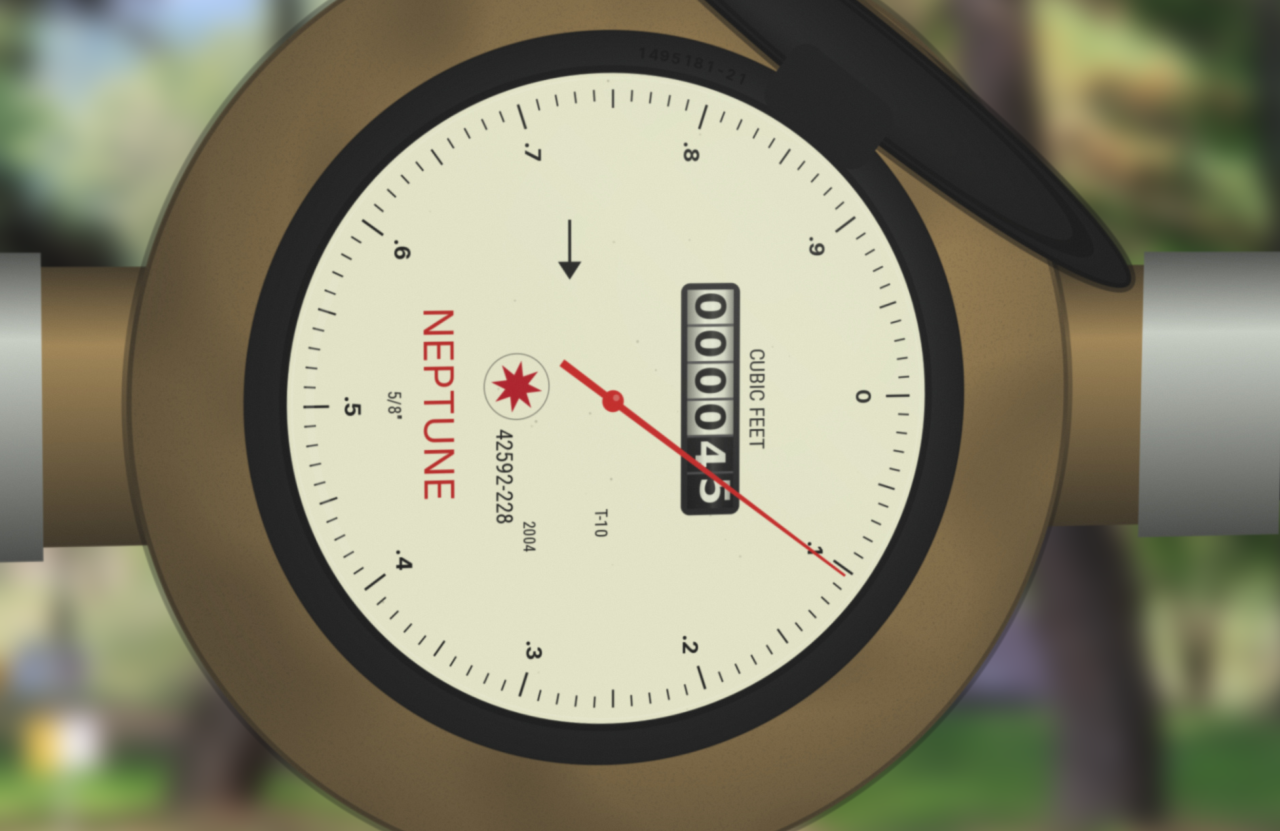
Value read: 45.10ft³
